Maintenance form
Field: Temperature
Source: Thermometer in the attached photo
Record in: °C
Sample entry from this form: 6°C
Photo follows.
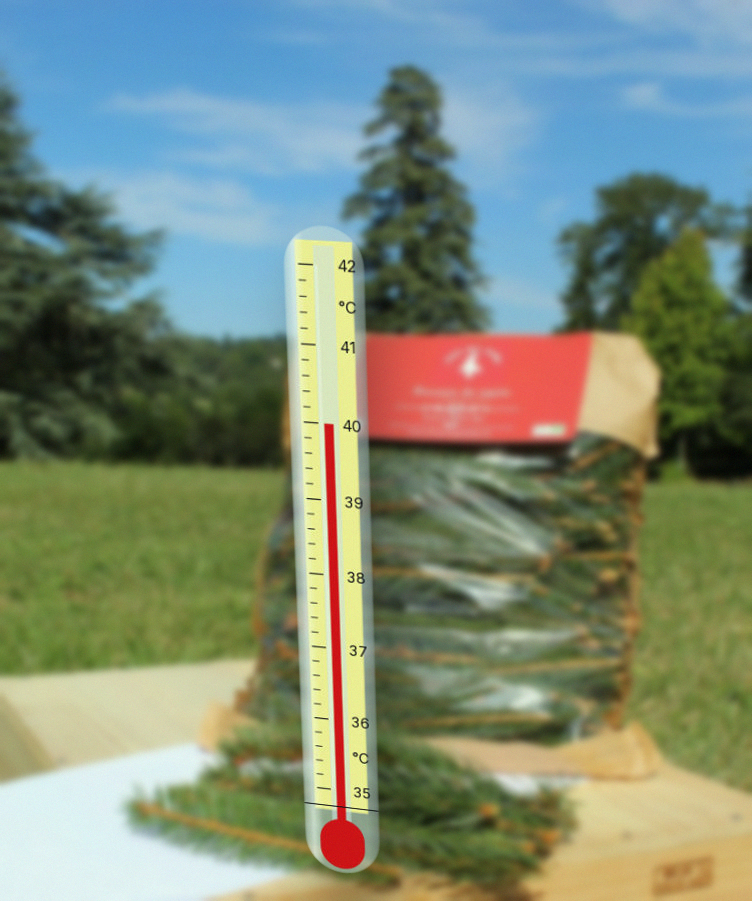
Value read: 40°C
